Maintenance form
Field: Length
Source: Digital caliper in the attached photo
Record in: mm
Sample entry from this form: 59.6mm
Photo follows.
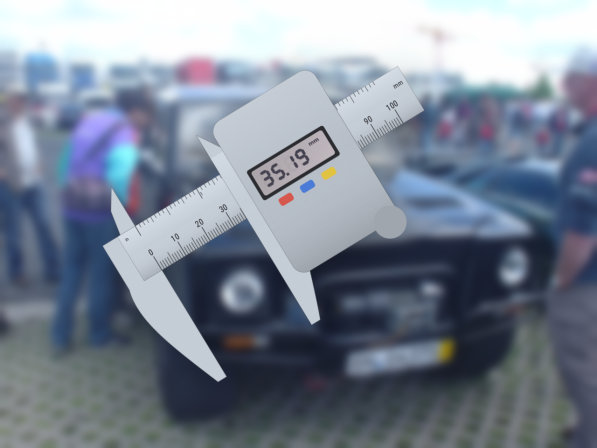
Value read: 35.19mm
